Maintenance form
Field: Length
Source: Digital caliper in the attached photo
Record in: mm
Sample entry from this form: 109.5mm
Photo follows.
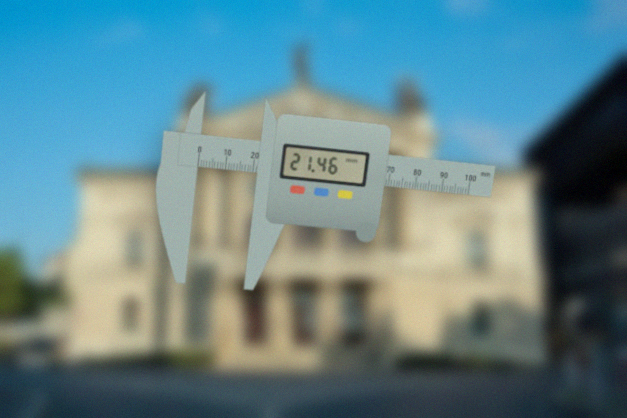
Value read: 21.46mm
